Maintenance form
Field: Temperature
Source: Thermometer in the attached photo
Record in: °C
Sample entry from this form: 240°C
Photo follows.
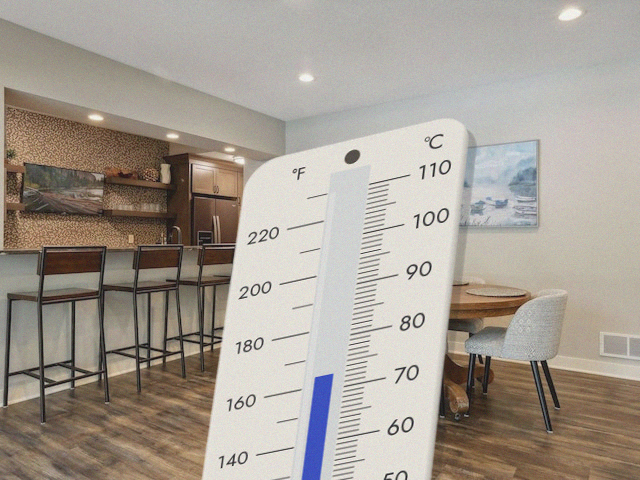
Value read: 73°C
